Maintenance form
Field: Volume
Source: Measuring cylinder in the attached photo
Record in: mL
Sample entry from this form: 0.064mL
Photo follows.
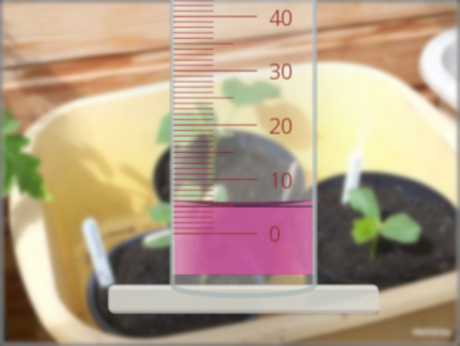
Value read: 5mL
